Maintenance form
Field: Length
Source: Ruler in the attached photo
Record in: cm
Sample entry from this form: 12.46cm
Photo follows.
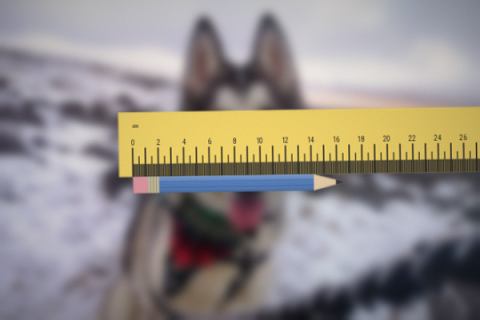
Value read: 16.5cm
